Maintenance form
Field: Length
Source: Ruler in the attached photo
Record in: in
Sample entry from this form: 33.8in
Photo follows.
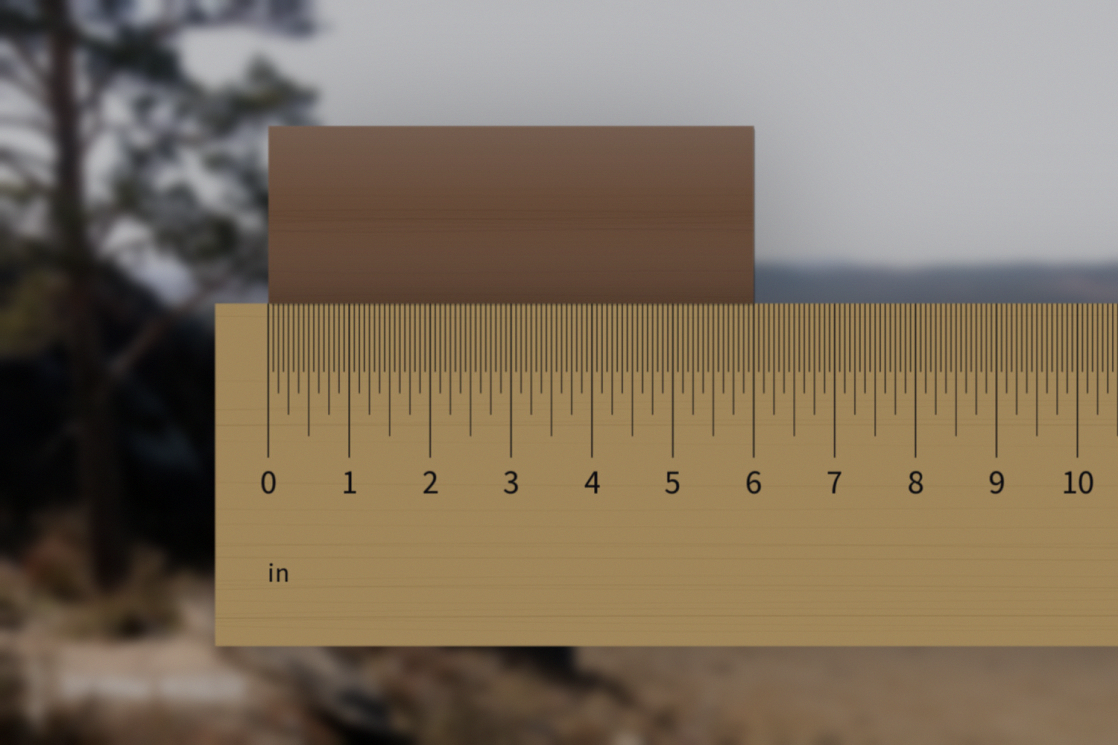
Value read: 6in
